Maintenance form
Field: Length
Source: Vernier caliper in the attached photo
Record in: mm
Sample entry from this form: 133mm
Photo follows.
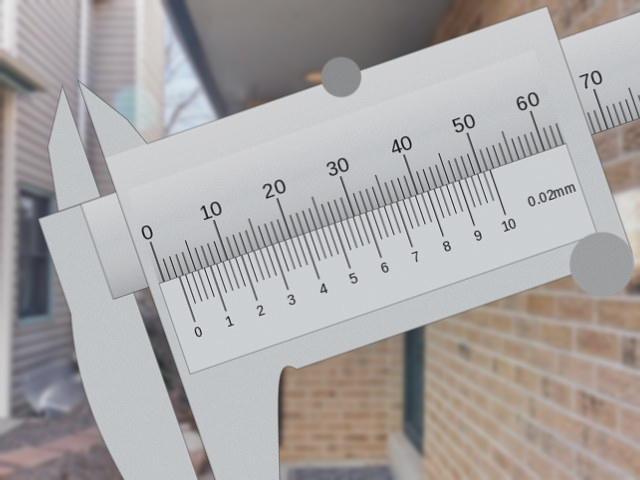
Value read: 2.4mm
